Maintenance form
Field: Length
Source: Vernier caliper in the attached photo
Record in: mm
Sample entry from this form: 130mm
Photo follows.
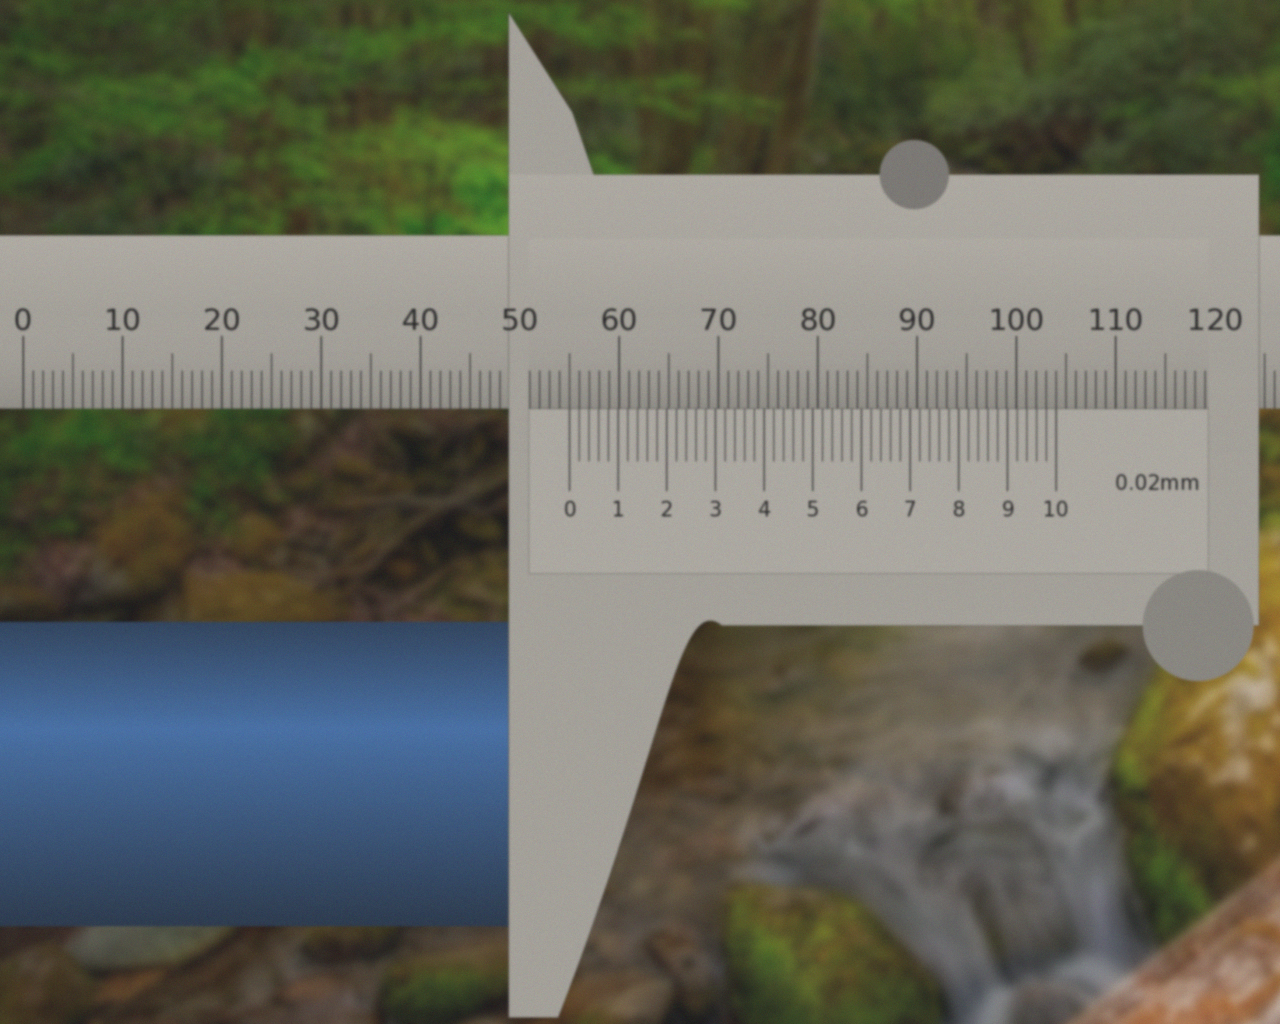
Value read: 55.0mm
